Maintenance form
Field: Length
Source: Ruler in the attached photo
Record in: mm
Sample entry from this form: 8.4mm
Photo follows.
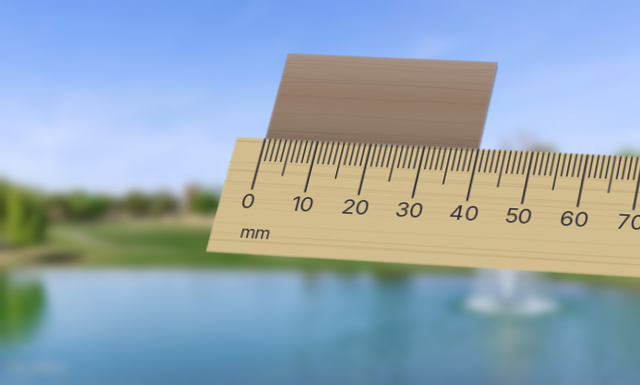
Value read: 40mm
